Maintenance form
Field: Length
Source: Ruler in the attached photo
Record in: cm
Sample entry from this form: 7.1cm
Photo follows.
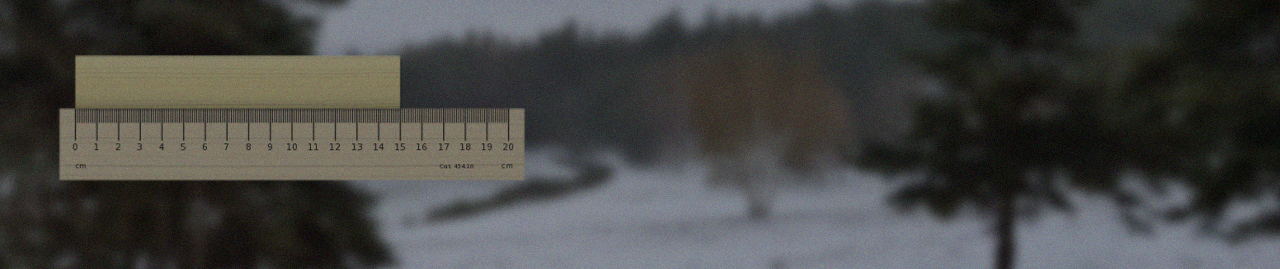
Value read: 15cm
